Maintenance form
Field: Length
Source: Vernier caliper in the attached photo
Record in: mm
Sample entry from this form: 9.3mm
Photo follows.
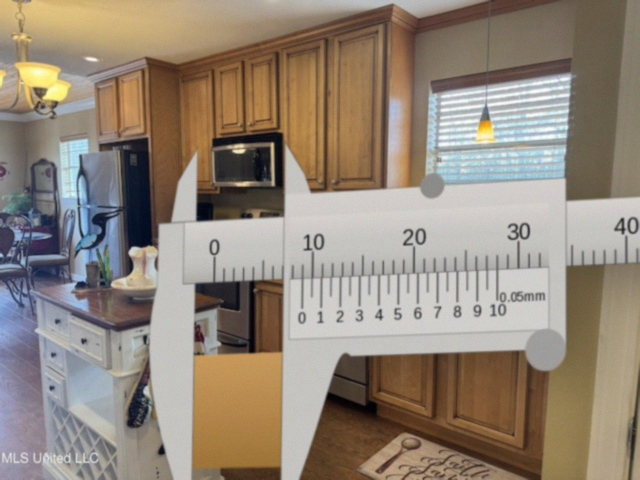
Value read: 9.0mm
